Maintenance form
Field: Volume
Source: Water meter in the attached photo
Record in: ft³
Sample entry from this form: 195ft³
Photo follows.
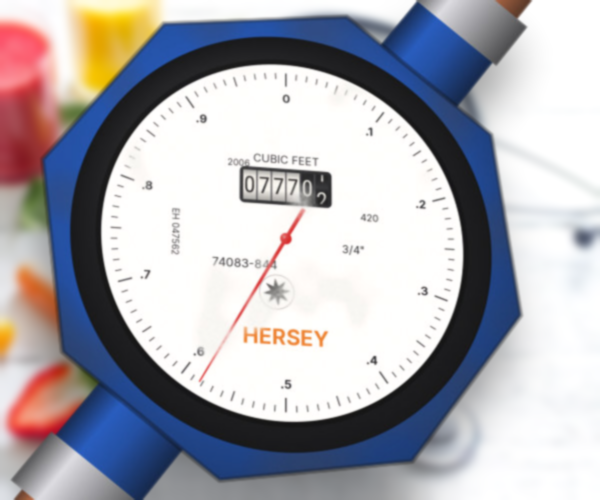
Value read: 77701.58ft³
